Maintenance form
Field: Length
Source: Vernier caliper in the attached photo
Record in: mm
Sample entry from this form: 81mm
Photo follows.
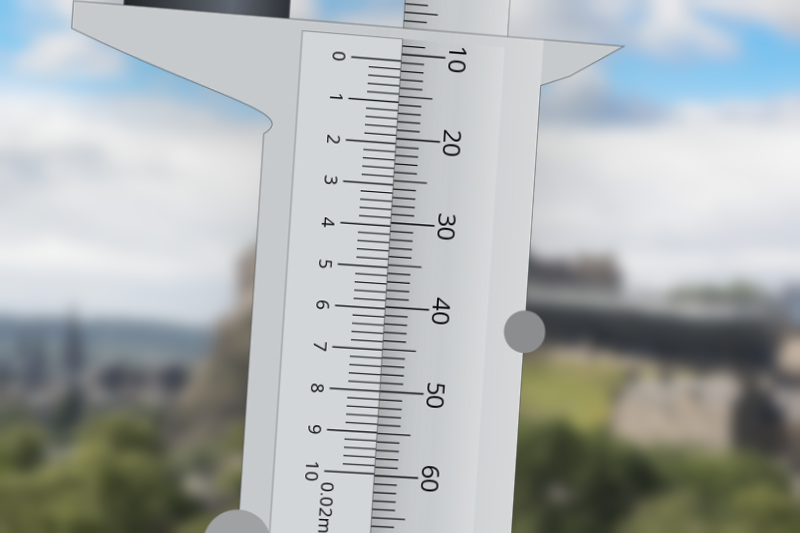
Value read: 10.8mm
